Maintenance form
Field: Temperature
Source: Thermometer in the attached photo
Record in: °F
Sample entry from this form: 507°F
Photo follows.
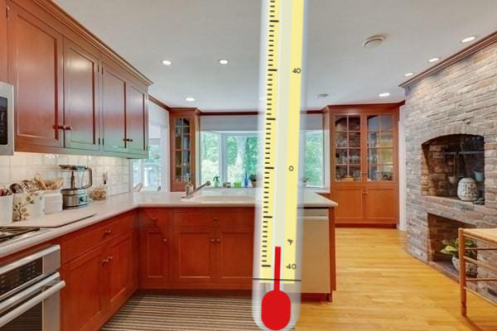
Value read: -32°F
